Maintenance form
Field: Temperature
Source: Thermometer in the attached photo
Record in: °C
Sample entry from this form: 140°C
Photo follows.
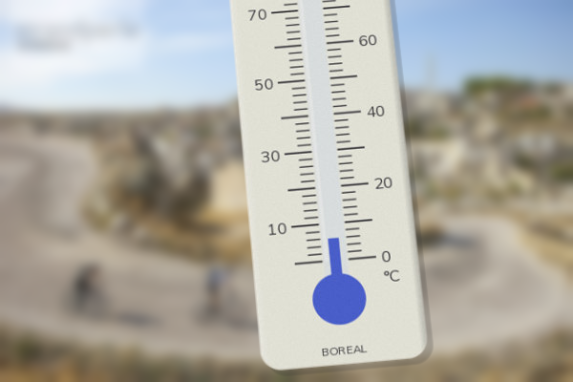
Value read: 6°C
